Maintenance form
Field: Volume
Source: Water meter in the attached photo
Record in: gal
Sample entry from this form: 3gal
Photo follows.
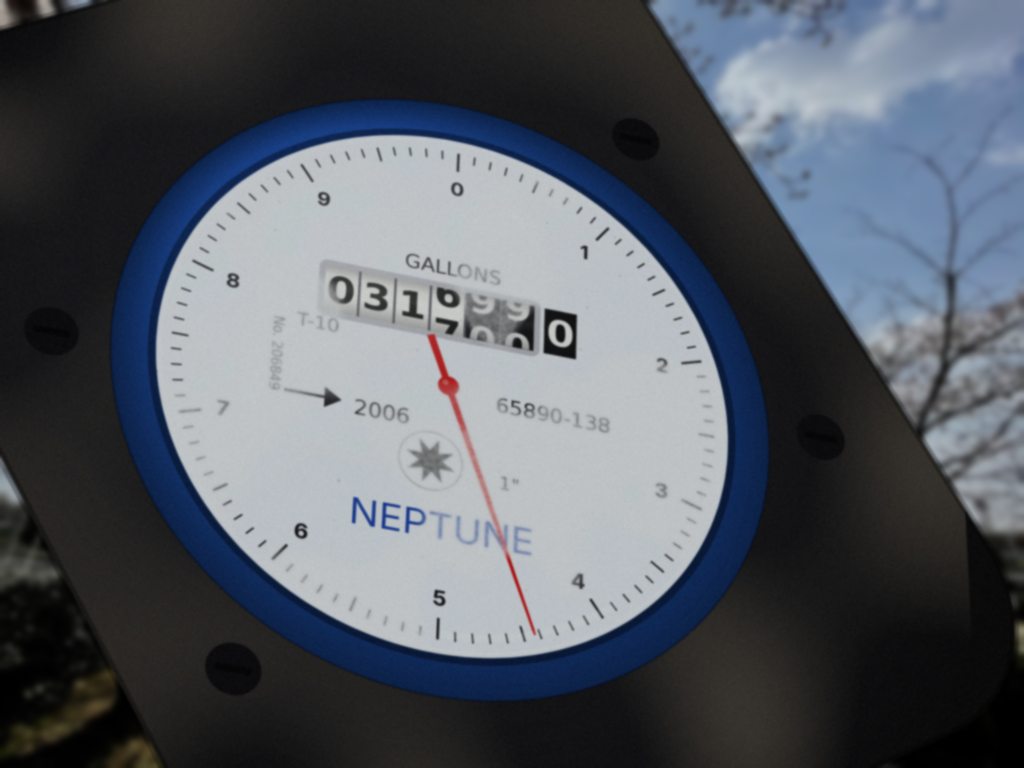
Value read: 316994.4gal
